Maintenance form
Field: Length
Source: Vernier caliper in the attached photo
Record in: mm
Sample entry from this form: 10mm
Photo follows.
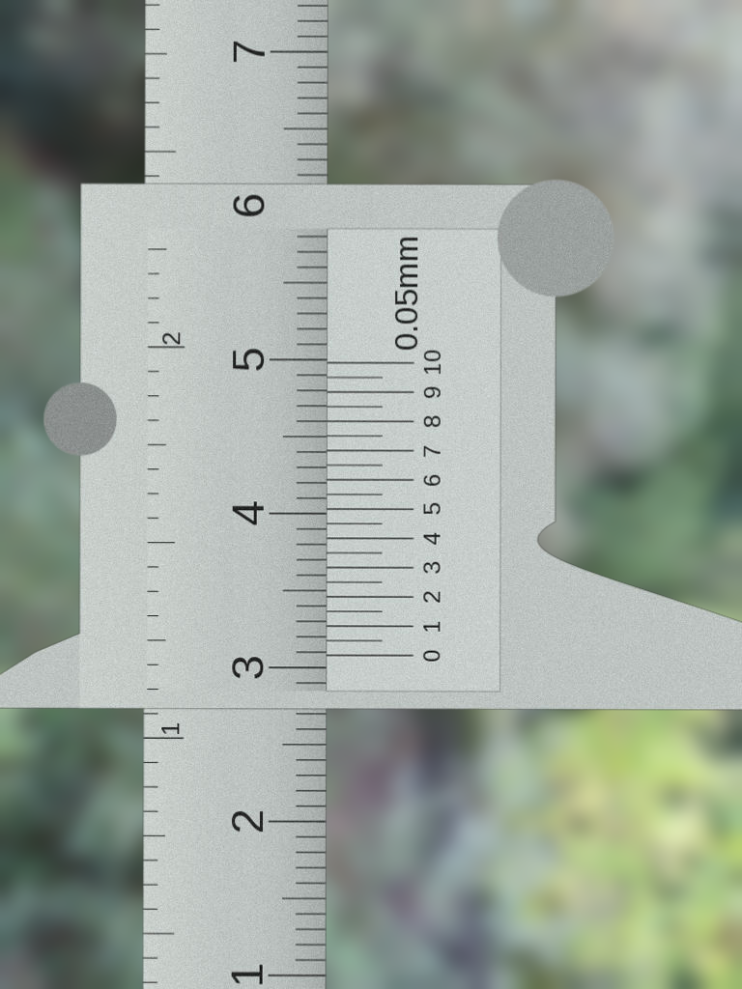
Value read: 30.8mm
